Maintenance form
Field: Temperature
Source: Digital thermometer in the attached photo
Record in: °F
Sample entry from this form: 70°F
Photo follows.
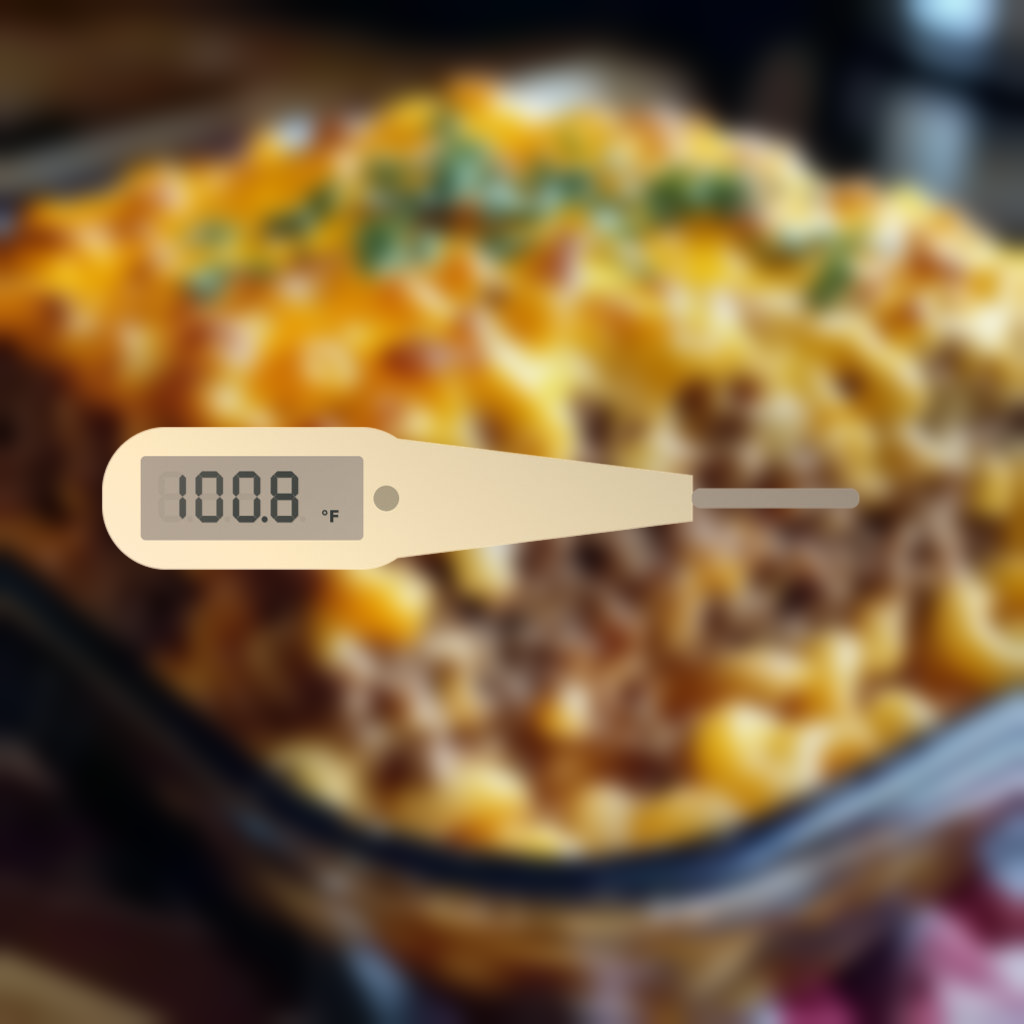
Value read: 100.8°F
